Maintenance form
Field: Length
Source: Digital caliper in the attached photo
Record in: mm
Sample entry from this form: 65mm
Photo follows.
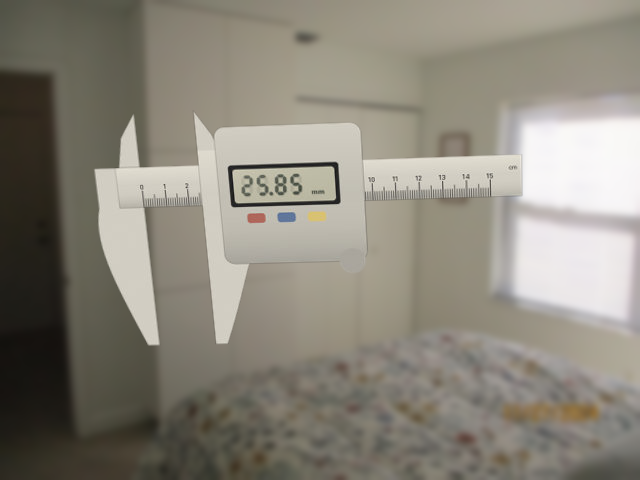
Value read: 25.85mm
